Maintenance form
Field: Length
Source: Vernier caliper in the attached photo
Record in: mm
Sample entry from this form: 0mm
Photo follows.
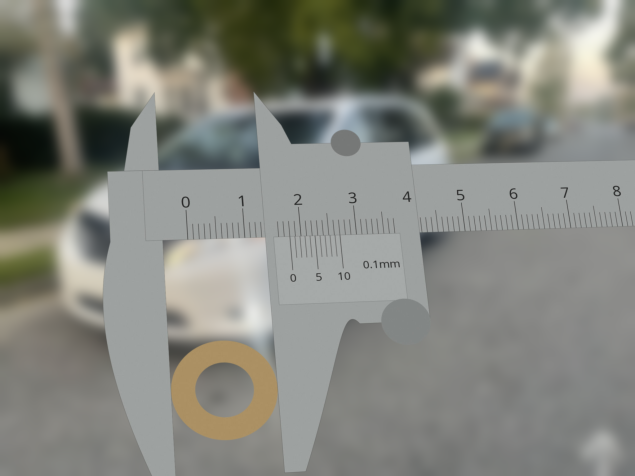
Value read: 18.0mm
